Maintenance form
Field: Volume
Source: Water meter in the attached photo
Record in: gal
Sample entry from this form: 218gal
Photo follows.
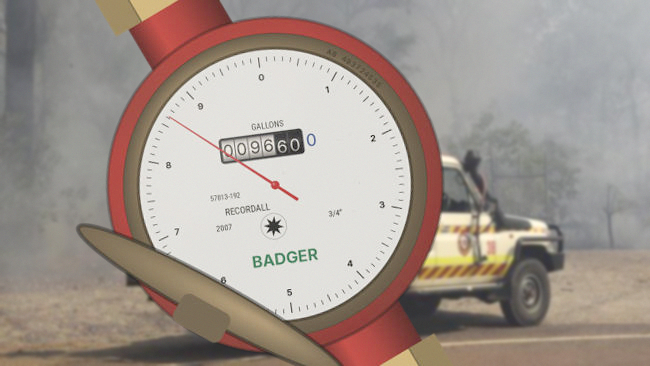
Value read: 96598.6gal
